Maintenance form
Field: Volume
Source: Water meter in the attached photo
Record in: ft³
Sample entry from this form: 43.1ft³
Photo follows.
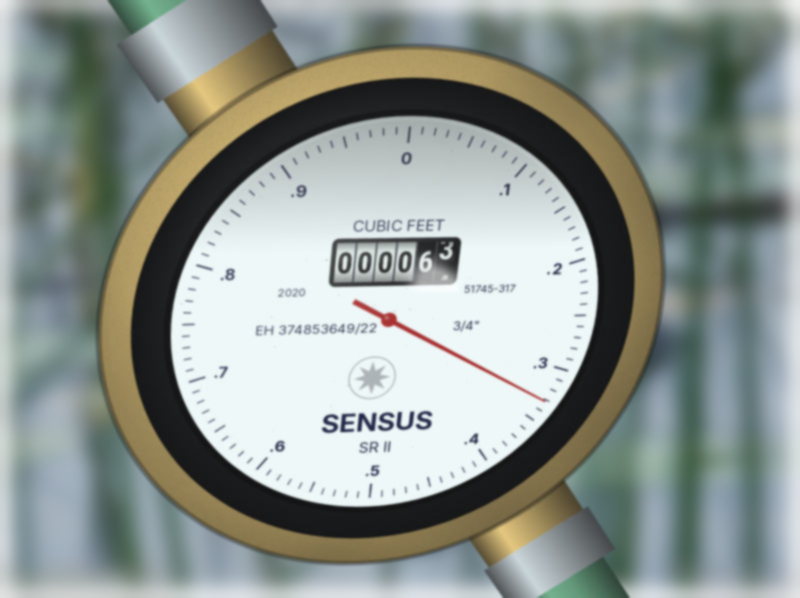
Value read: 63.33ft³
